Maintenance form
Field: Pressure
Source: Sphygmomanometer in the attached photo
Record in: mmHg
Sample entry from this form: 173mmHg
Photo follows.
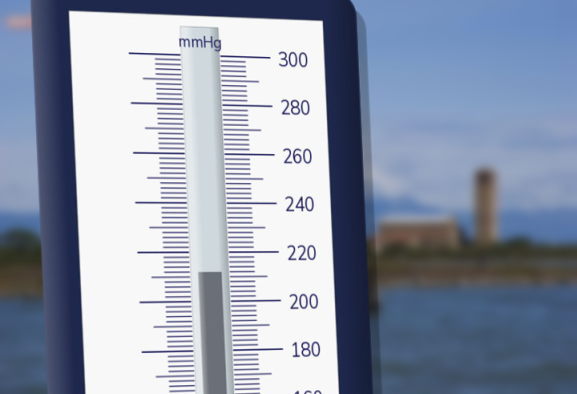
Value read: 212mmHg
